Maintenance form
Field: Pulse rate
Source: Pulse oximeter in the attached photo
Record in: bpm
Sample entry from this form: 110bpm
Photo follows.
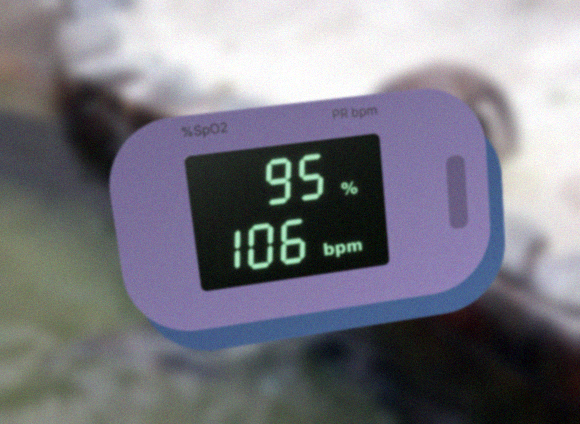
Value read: 106bpm
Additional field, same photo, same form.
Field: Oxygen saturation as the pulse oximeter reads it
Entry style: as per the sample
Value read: 95%
